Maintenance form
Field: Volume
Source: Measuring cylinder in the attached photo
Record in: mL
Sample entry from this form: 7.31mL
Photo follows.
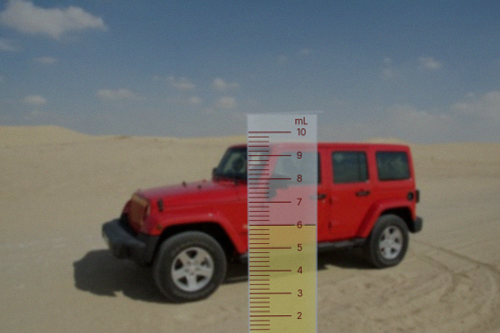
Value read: 6mL
